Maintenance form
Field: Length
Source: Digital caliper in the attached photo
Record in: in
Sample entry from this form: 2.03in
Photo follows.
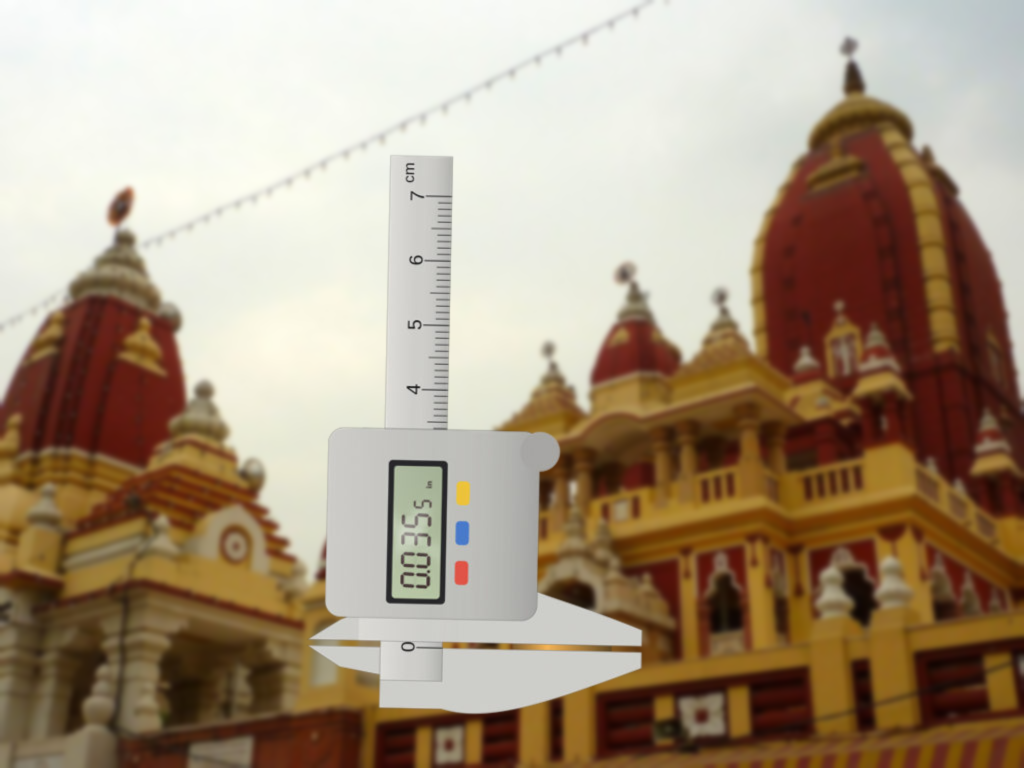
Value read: 0.0355in
